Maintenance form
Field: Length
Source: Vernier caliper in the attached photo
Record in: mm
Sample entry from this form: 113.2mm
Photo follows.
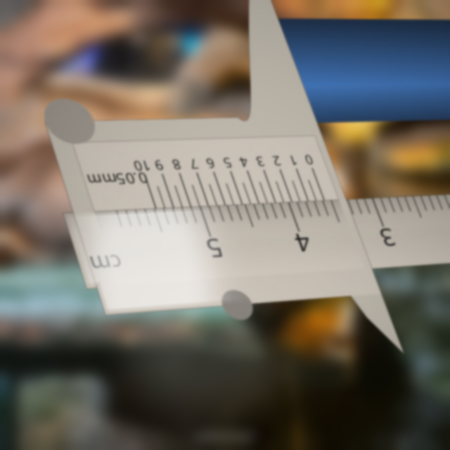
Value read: 35.8mm
